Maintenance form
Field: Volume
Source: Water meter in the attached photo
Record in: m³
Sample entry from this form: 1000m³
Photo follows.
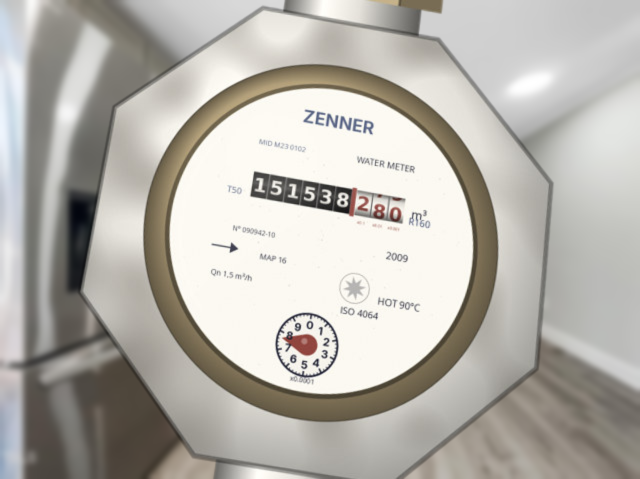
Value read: 151538.2797m³
